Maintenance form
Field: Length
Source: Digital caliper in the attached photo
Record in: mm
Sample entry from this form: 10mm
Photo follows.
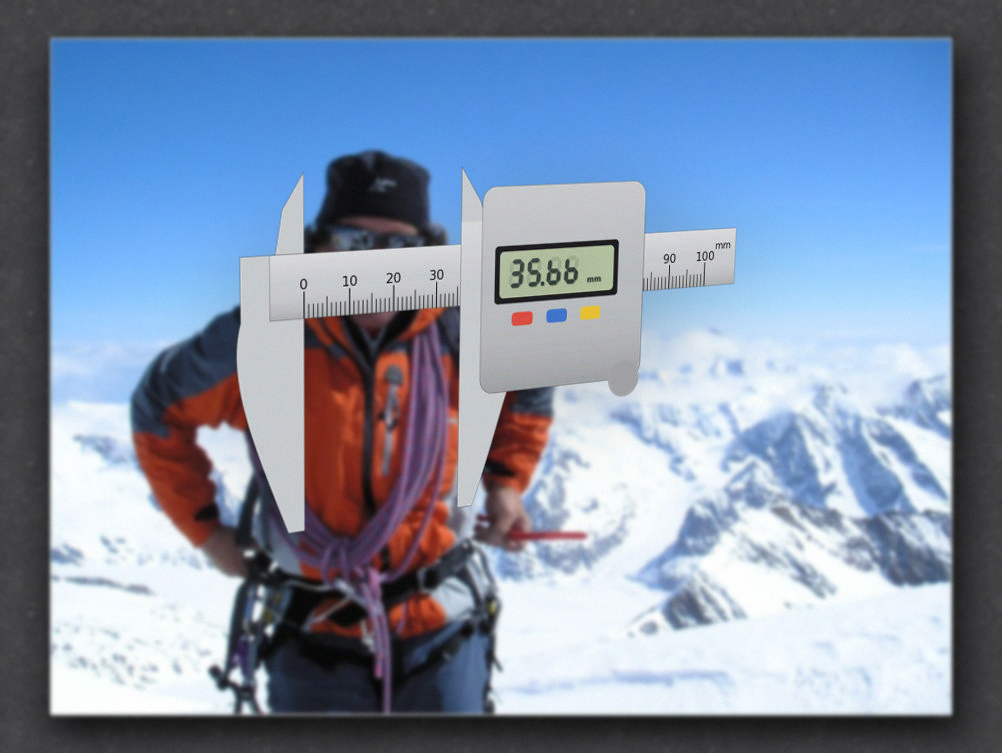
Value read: 35.66mm
